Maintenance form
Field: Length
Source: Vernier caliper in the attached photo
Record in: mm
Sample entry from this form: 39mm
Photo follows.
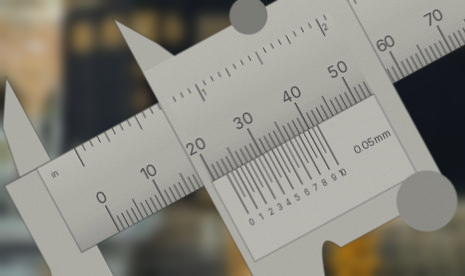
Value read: 22.6mm
